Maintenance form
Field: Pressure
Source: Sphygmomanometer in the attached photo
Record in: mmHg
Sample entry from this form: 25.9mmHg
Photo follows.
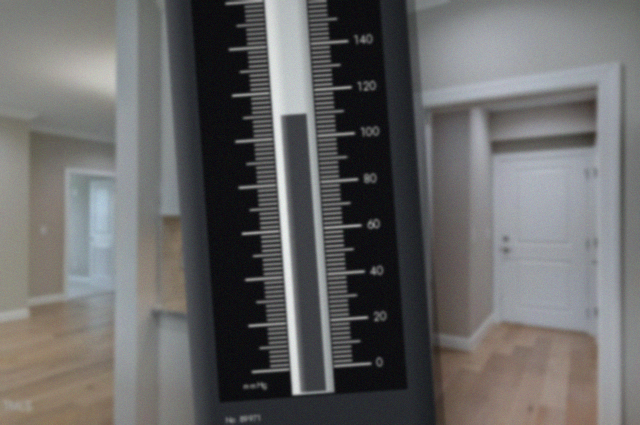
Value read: 110mmHg
